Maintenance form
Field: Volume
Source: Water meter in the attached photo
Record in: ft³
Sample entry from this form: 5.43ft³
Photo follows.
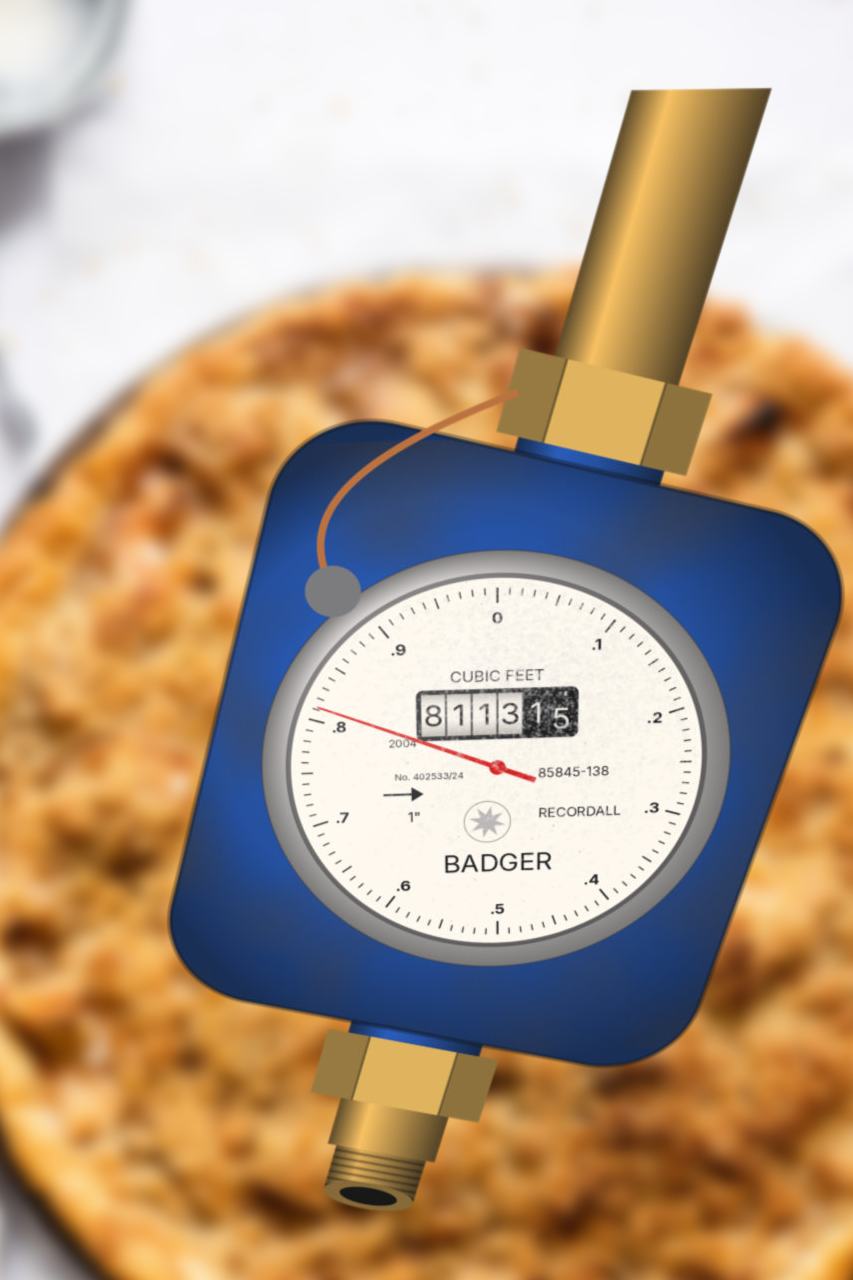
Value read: 811314.81ft³
